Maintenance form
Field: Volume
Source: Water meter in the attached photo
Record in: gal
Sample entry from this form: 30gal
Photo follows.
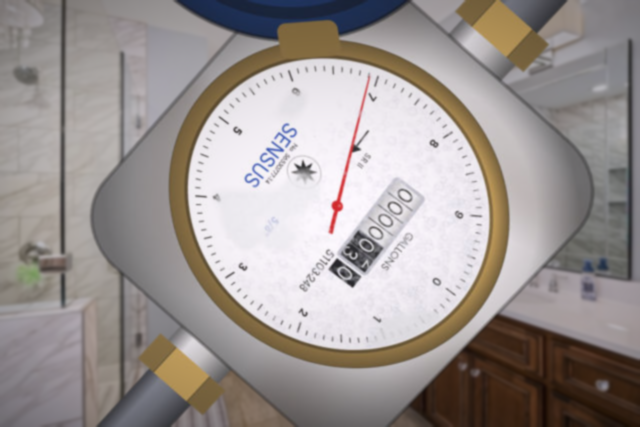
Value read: 26.9gal
